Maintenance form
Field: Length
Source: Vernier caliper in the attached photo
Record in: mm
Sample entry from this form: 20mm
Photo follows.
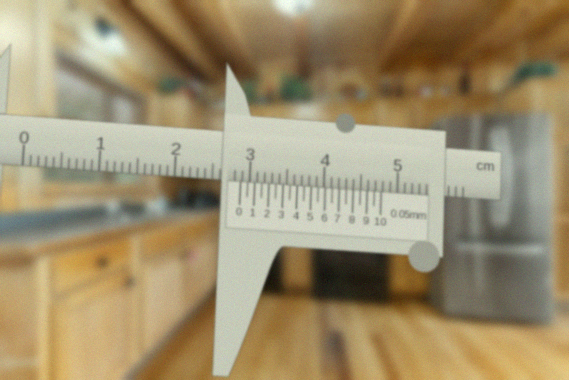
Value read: 28.8mm
